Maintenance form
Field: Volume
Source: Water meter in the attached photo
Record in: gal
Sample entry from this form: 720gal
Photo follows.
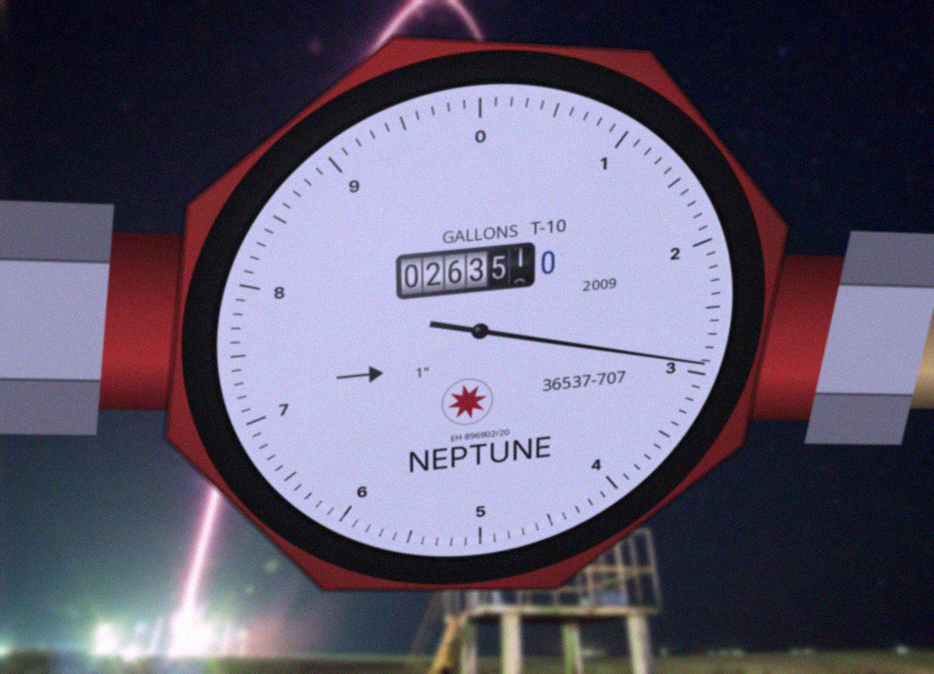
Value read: 263512.9gal
